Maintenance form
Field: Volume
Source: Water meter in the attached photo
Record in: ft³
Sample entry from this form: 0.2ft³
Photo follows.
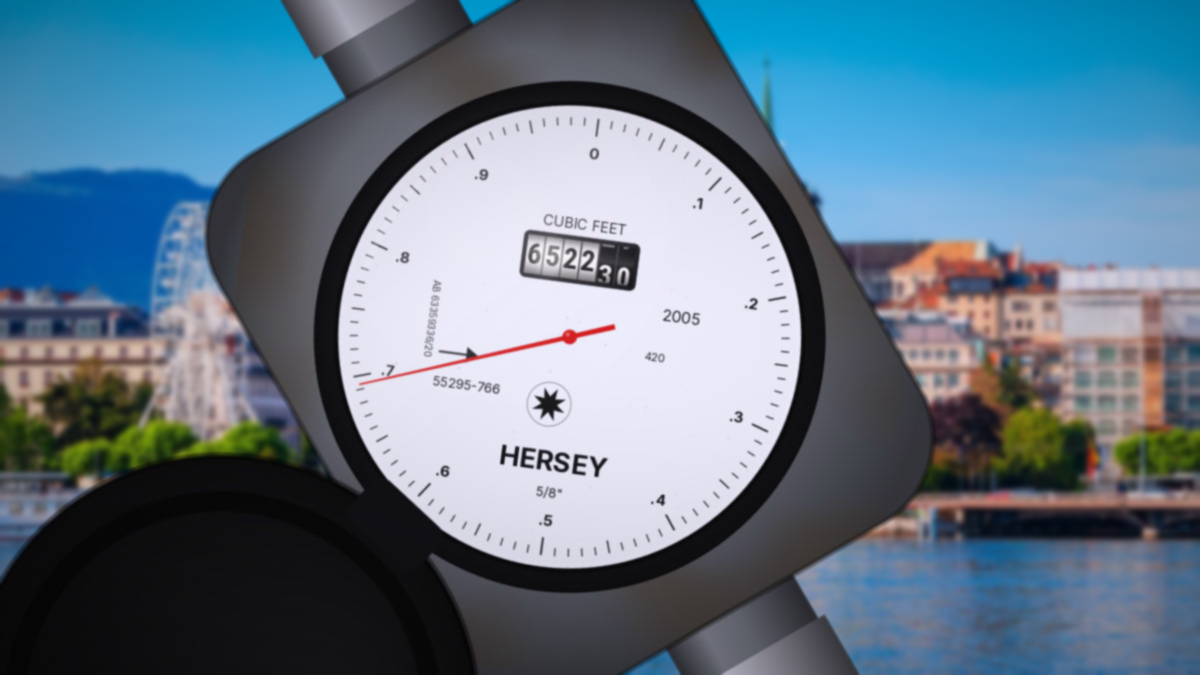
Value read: 652229.69ft³
